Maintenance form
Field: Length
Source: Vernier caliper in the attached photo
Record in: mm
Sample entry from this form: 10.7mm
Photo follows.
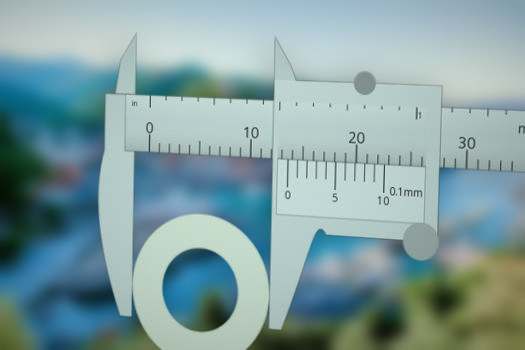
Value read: 13.6mm
